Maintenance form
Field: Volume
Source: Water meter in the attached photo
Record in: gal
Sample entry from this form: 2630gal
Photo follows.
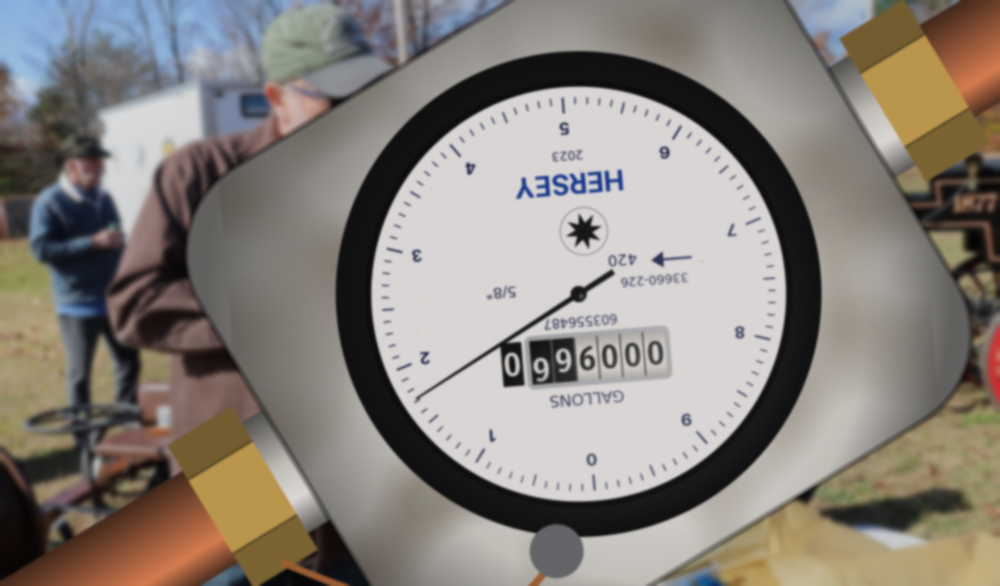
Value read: 9661.7gal
